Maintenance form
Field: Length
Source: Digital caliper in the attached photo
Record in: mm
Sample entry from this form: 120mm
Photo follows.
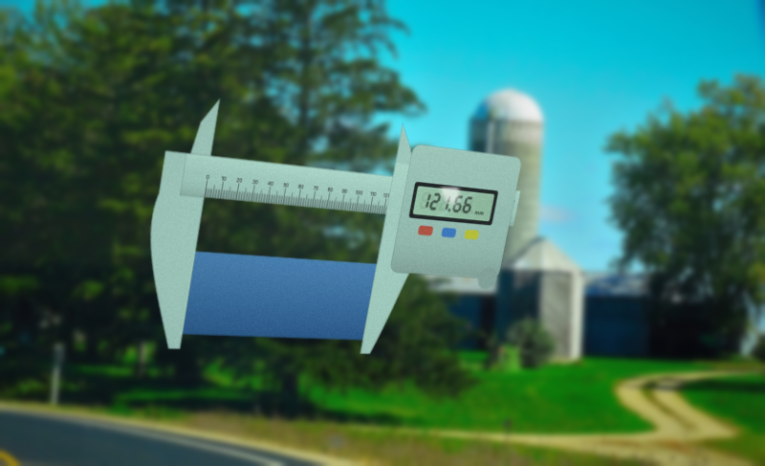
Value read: 121.66mm
